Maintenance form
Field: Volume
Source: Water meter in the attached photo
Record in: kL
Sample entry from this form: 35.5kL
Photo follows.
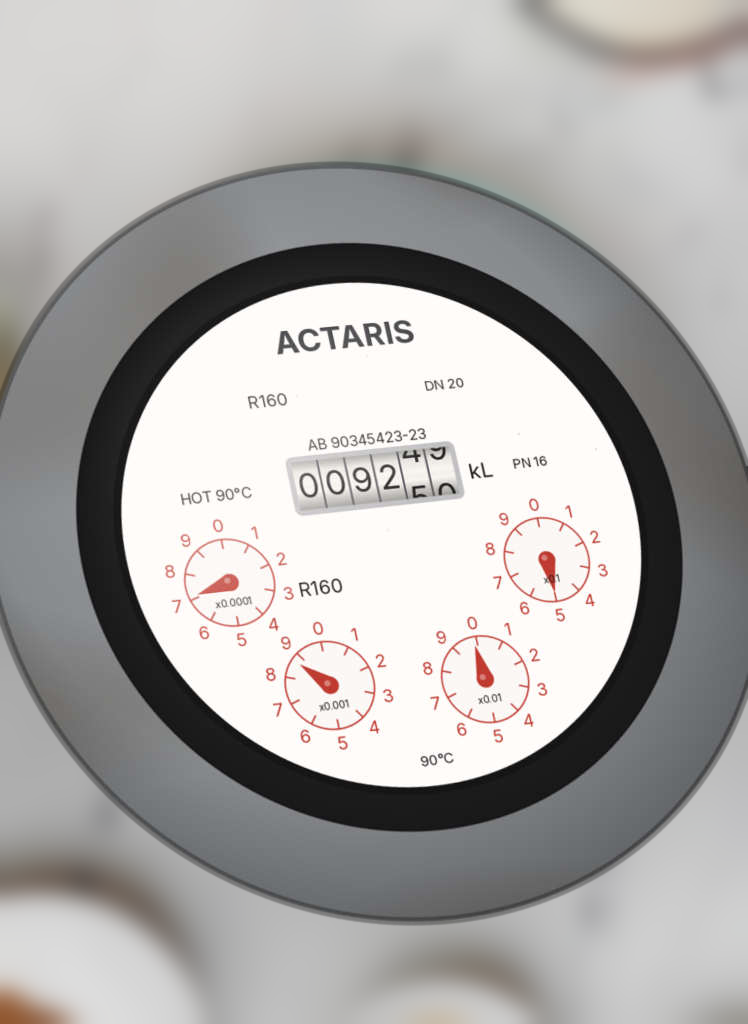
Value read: 9249.4987kL
